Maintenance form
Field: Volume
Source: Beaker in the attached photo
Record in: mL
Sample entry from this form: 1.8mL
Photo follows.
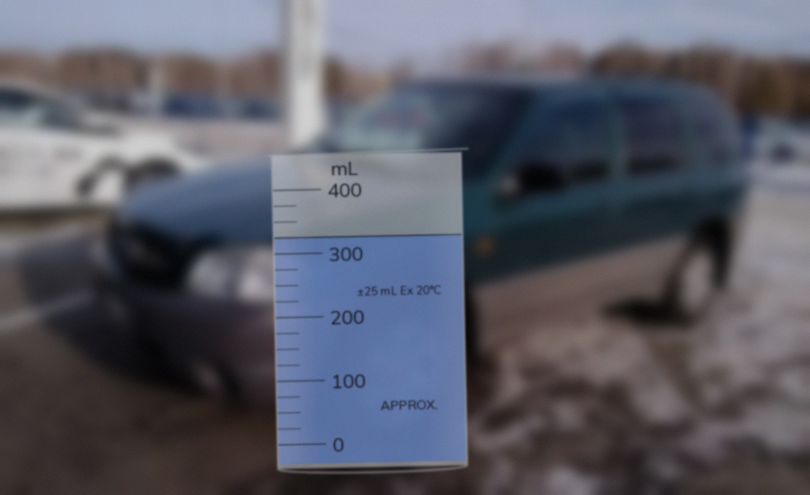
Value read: 325mL
